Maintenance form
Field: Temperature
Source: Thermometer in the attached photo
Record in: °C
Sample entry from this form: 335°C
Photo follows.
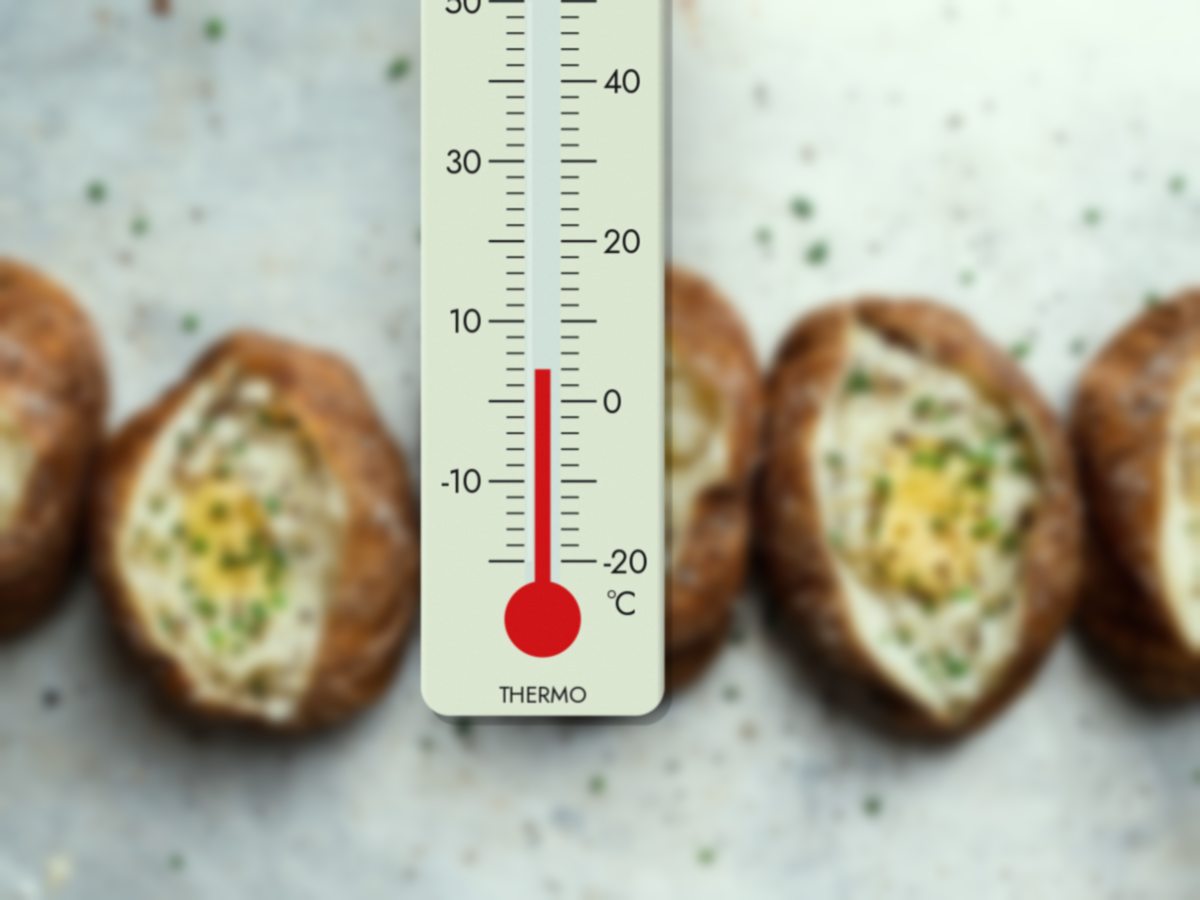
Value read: 4°C
